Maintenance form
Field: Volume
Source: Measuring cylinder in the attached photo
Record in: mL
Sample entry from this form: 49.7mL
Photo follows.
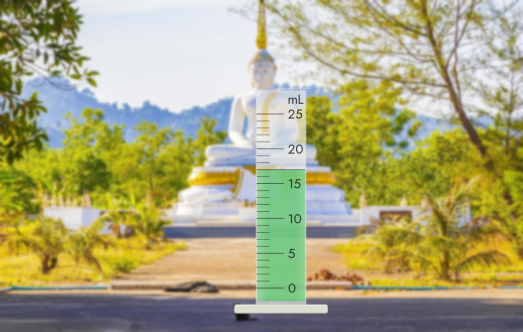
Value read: 17mL
